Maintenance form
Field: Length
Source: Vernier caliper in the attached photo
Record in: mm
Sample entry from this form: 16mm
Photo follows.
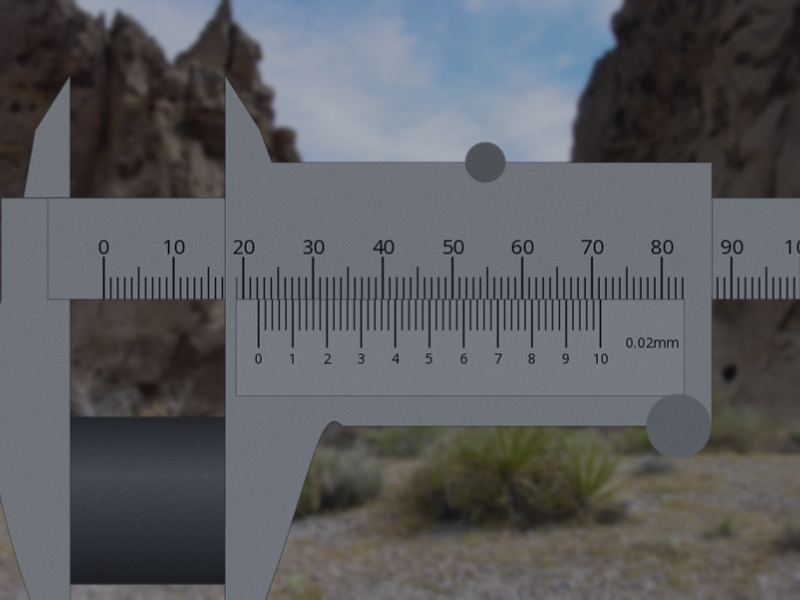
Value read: 22.2mm
